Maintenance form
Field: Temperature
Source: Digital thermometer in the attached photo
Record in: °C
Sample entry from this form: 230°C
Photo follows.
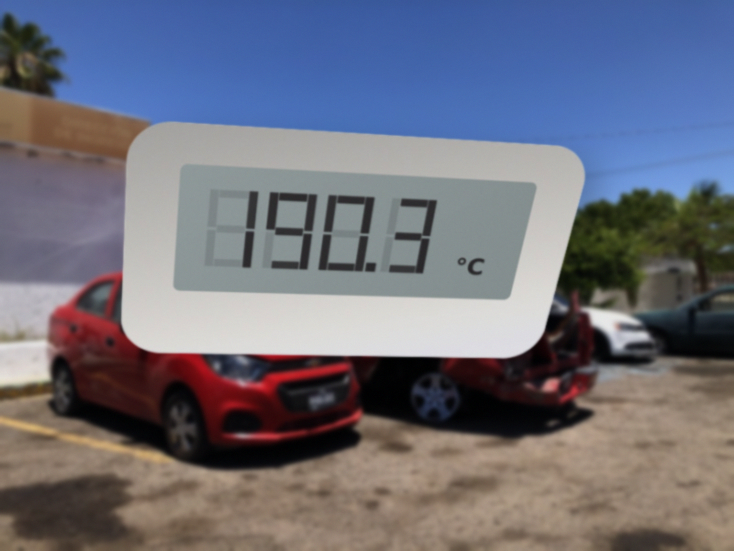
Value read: 190.3°C
